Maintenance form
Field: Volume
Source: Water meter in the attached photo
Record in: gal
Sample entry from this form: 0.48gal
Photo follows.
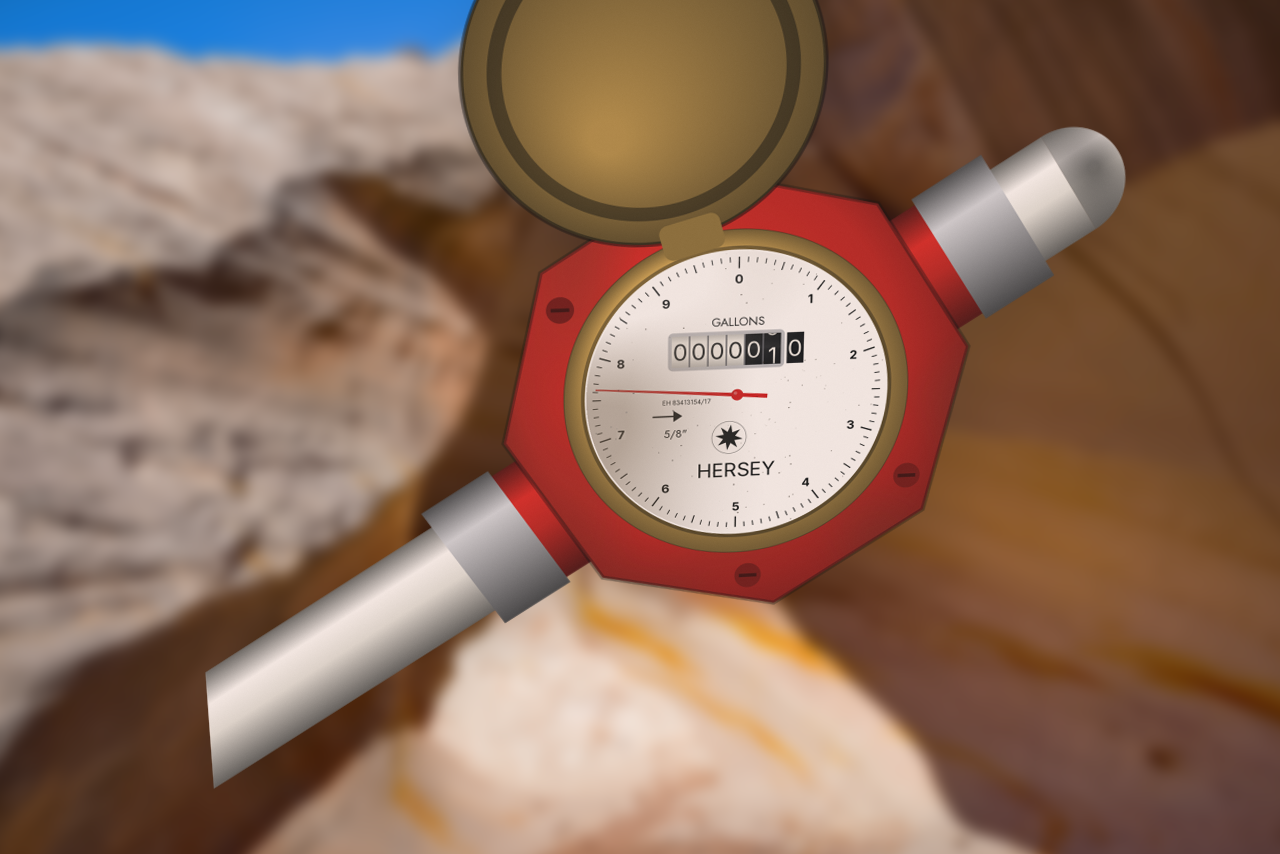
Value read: 7.6gal
